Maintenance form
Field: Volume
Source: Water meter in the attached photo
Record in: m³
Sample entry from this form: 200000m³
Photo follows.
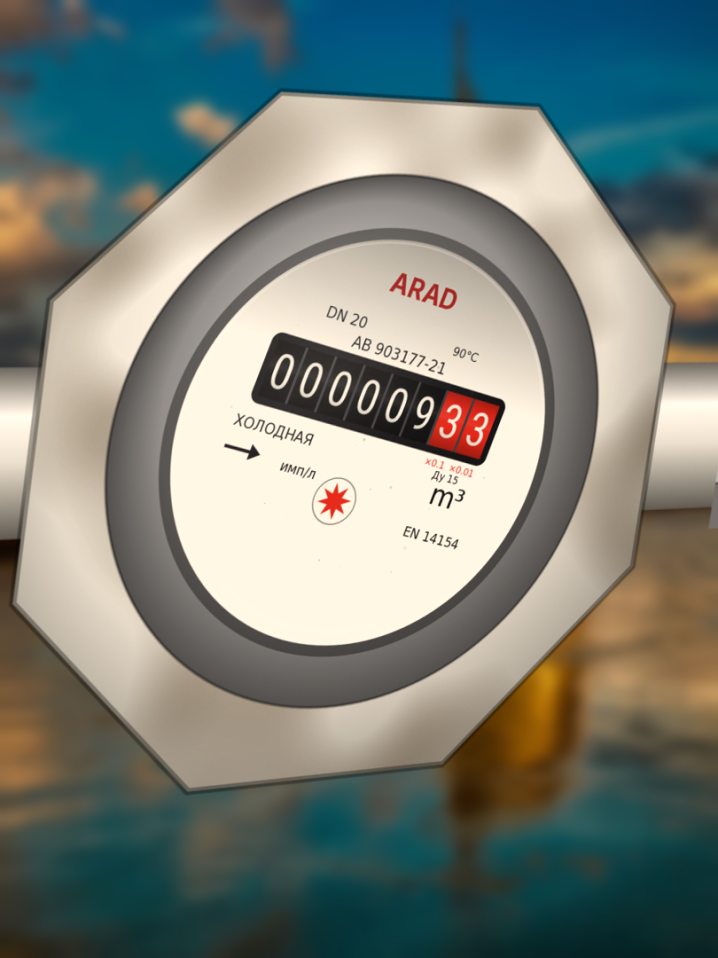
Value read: 9.33m³
